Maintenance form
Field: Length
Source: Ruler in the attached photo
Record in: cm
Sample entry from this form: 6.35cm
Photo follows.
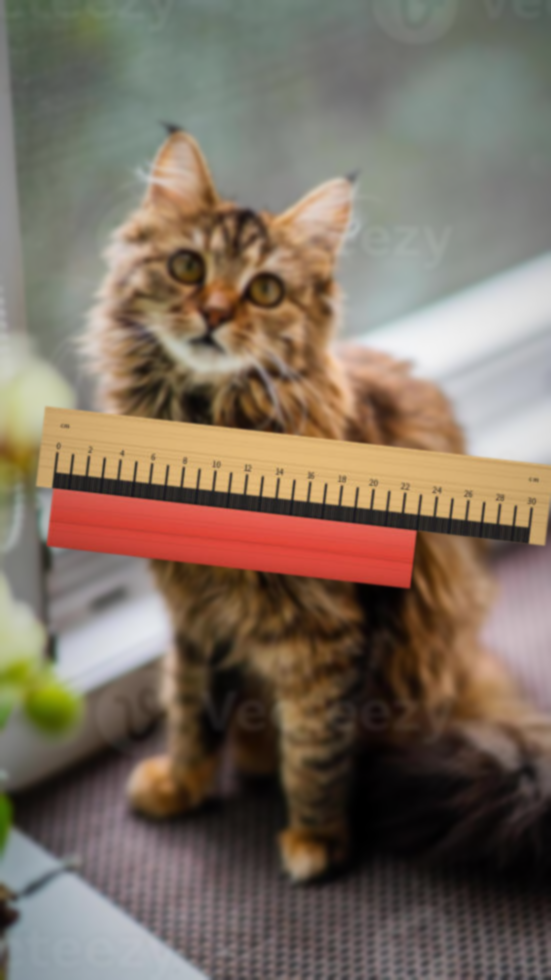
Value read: 23cm
